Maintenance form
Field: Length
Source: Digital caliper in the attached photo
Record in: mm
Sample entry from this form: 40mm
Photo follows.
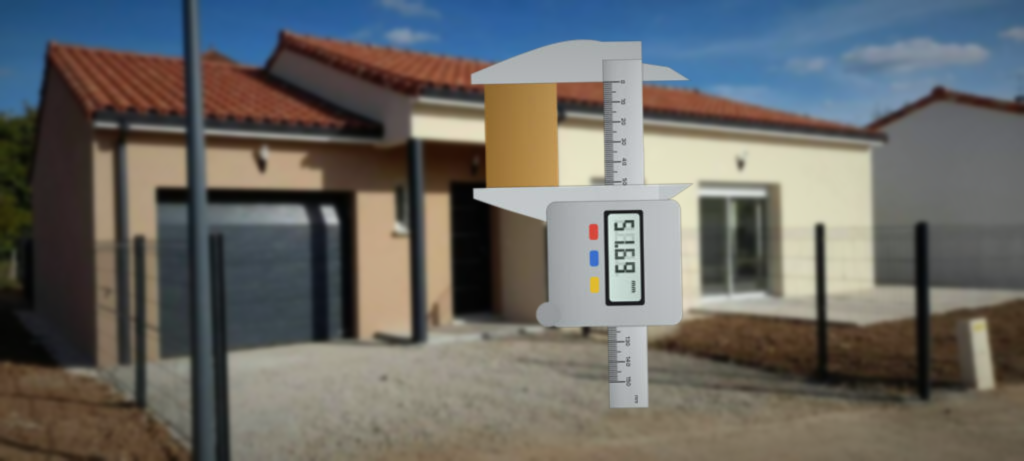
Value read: 51.69mm
